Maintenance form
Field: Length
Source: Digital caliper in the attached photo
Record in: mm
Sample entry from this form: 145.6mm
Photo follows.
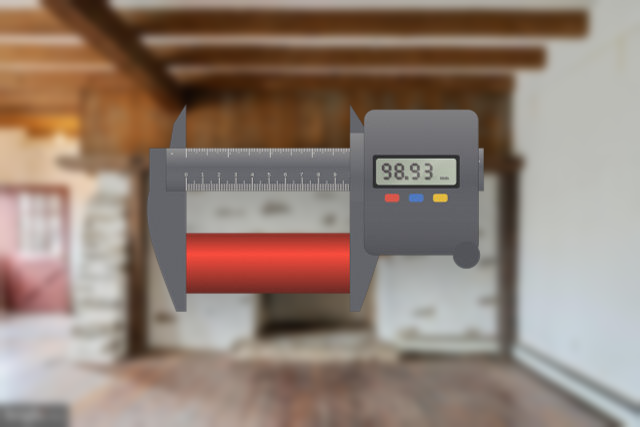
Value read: 98.93mm
